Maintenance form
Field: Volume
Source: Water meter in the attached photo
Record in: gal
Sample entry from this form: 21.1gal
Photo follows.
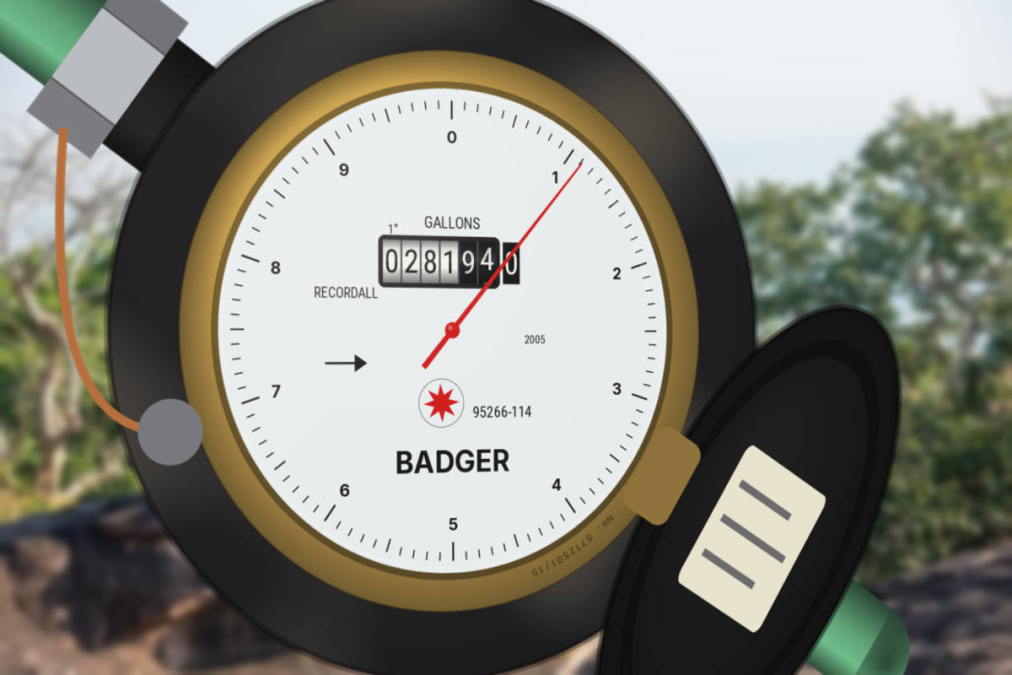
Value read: 281941.1gal
